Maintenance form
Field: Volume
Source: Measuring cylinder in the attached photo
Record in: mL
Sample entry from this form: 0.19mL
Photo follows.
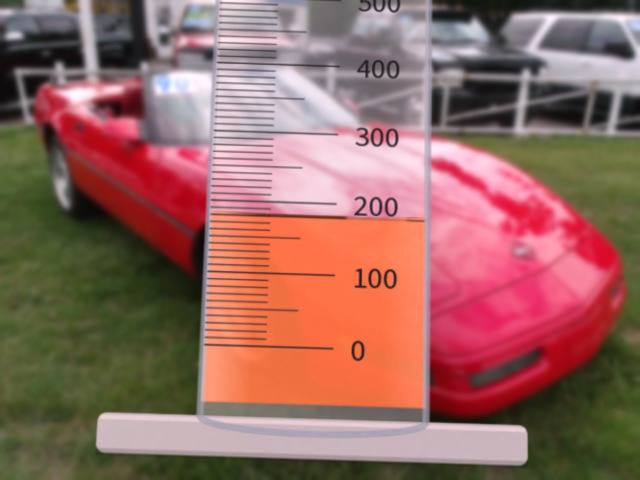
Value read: 180mL
